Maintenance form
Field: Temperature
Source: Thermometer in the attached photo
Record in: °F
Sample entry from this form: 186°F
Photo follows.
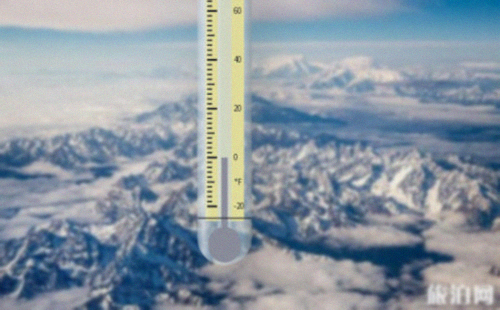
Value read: 0°F
